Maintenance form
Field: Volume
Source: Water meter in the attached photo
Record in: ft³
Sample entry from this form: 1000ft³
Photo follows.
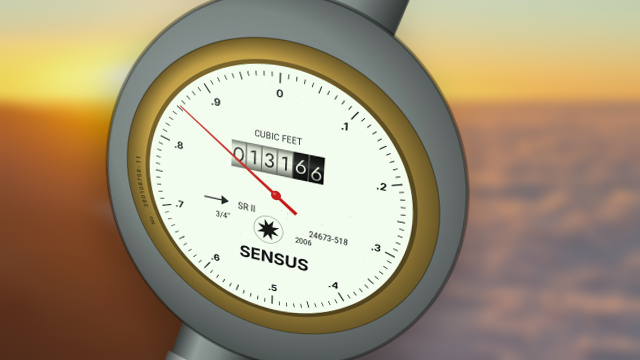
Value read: 13165.85ft³
